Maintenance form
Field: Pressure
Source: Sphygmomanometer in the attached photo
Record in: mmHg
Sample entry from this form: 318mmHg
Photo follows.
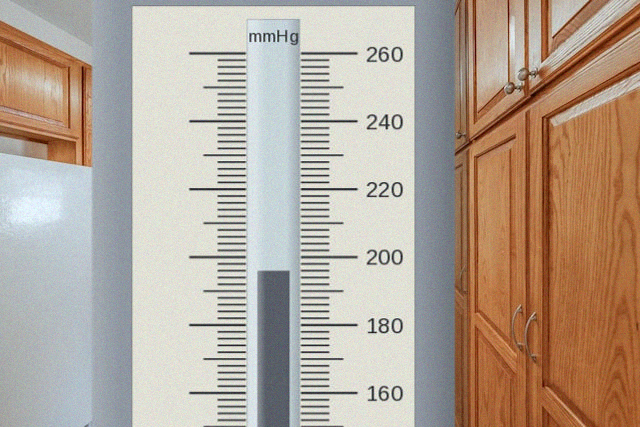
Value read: 196mmHg
